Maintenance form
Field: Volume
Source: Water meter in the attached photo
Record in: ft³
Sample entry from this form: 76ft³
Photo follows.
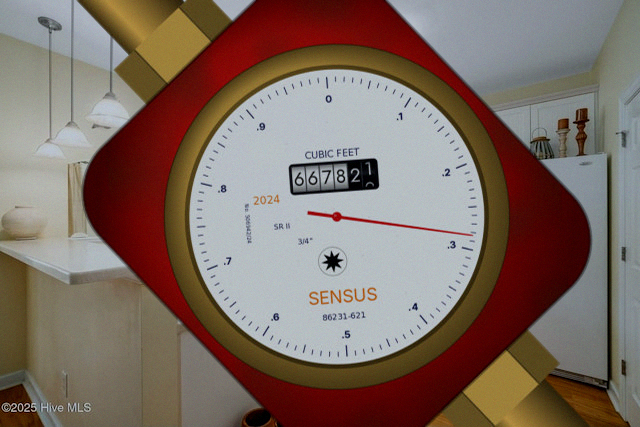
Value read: 667821.28ft³
